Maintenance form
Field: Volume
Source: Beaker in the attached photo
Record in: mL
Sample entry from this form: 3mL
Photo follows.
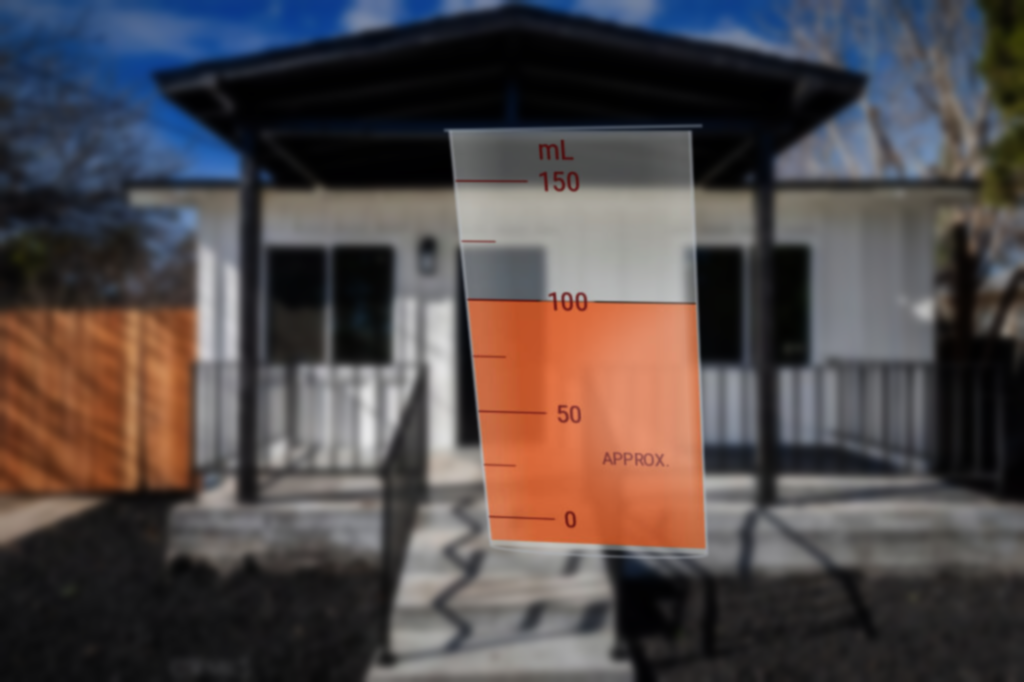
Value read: 100mL
